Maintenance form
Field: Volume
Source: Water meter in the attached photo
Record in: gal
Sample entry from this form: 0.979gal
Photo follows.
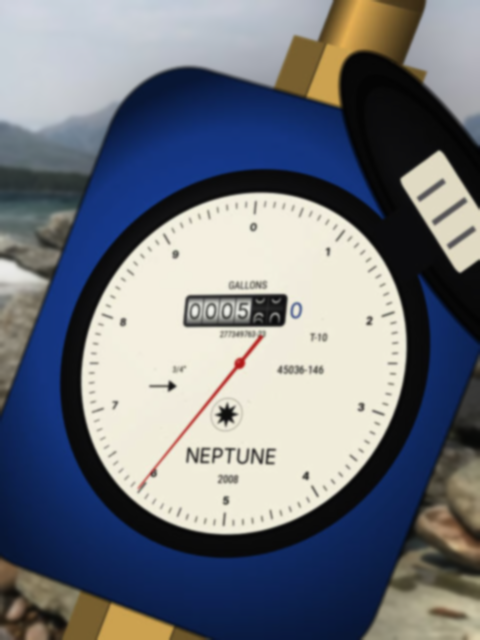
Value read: 5596.0gal
